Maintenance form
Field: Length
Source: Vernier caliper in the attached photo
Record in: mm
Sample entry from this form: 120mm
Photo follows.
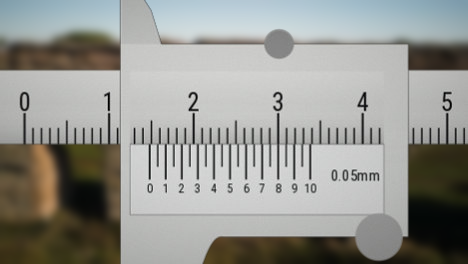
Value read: 14.8mm
